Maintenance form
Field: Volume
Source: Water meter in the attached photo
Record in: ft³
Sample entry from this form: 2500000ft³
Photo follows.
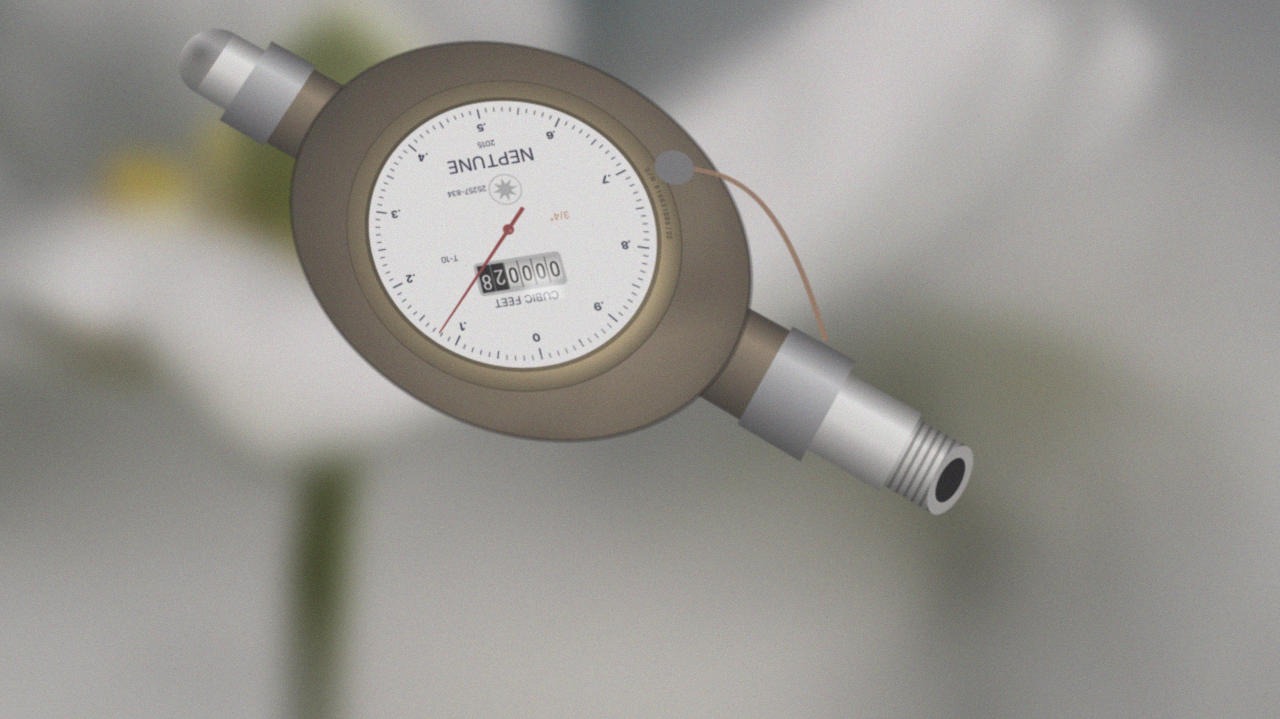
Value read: 28.12ft³
